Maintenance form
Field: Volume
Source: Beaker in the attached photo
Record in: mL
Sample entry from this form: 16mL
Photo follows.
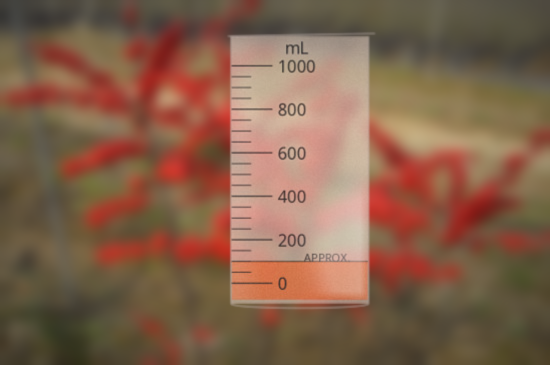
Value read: 100mL
